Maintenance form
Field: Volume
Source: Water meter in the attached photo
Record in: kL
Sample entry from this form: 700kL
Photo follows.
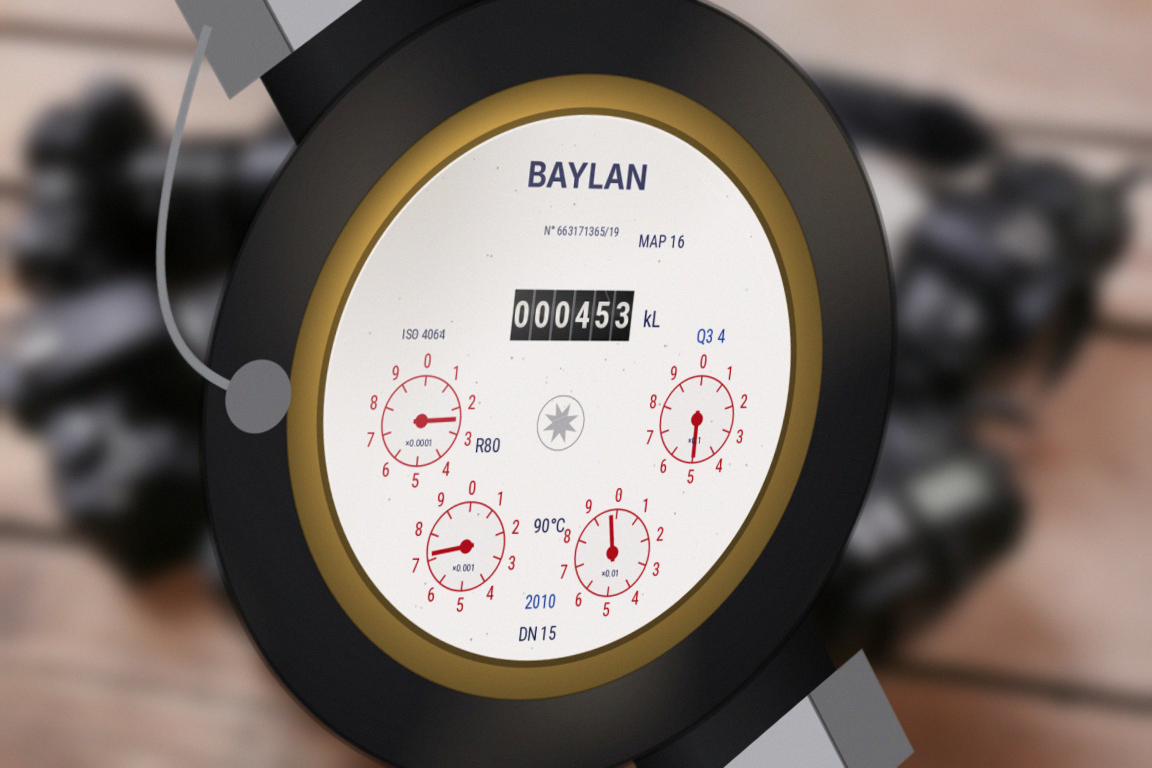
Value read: 453.4972kL
